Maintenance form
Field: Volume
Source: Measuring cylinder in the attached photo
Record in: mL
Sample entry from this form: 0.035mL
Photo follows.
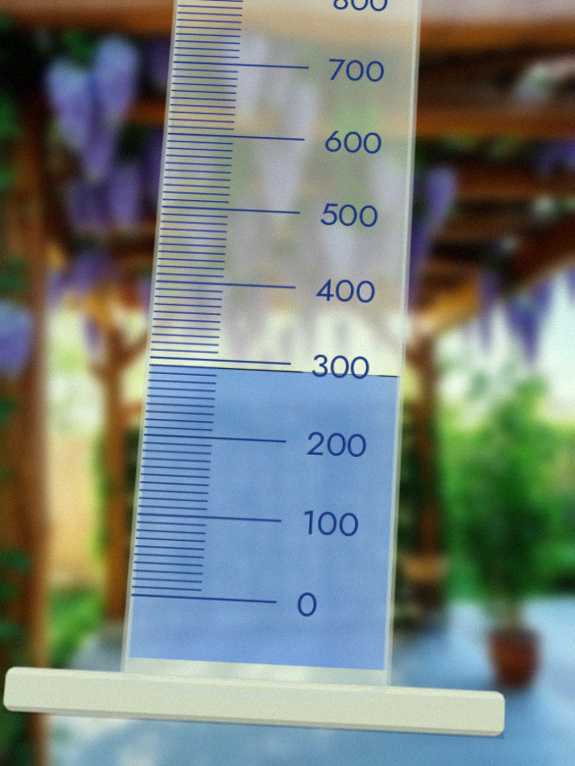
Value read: 290mL
